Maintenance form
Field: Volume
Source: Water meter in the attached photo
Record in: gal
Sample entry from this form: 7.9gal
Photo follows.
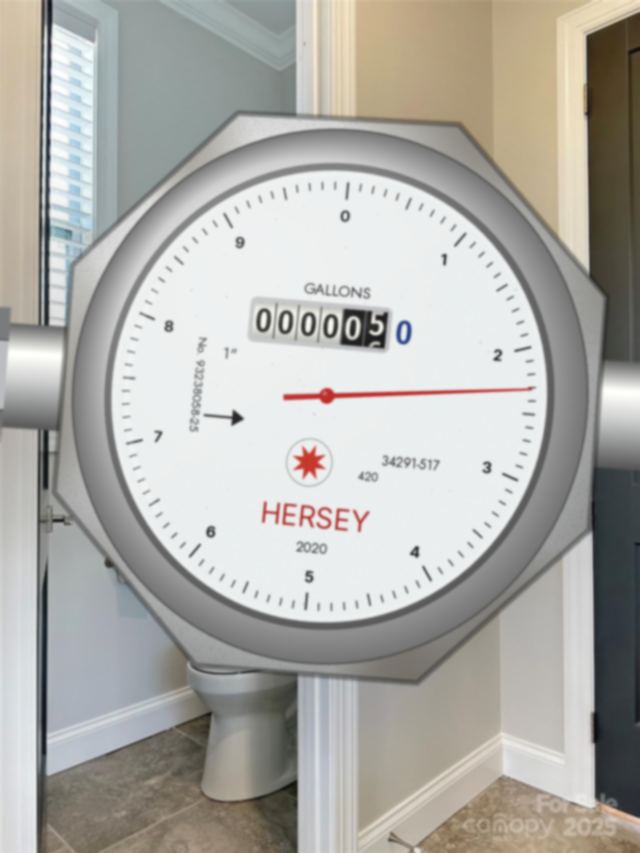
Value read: 52.3gal
